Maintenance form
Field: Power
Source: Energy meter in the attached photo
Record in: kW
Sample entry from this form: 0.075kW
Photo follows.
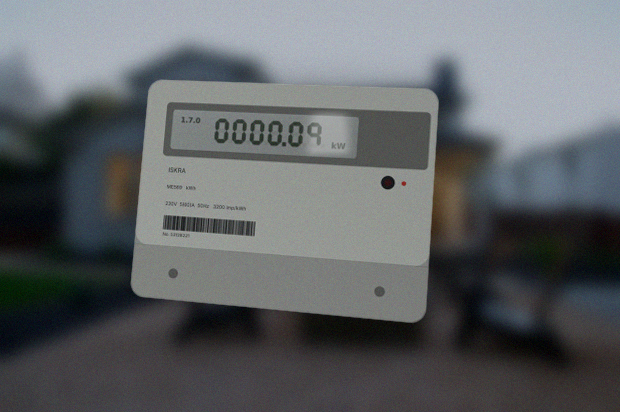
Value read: 0.09kW
